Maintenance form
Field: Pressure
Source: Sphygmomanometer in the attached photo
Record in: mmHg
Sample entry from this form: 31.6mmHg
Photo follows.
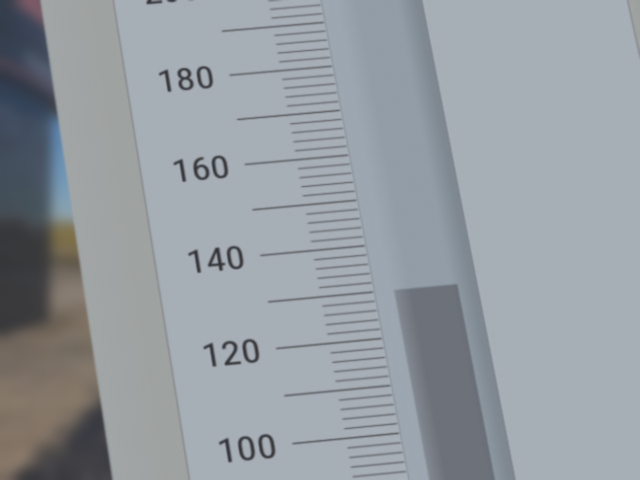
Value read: 130mmHg
